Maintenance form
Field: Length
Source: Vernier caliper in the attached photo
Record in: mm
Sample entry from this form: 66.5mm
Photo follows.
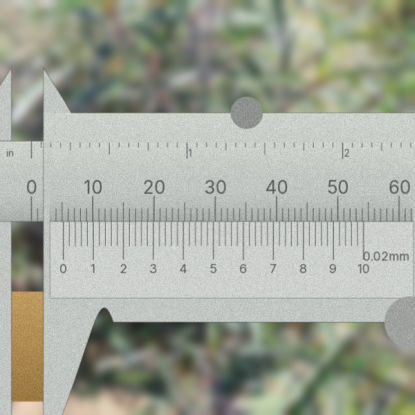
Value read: 5.2mm
